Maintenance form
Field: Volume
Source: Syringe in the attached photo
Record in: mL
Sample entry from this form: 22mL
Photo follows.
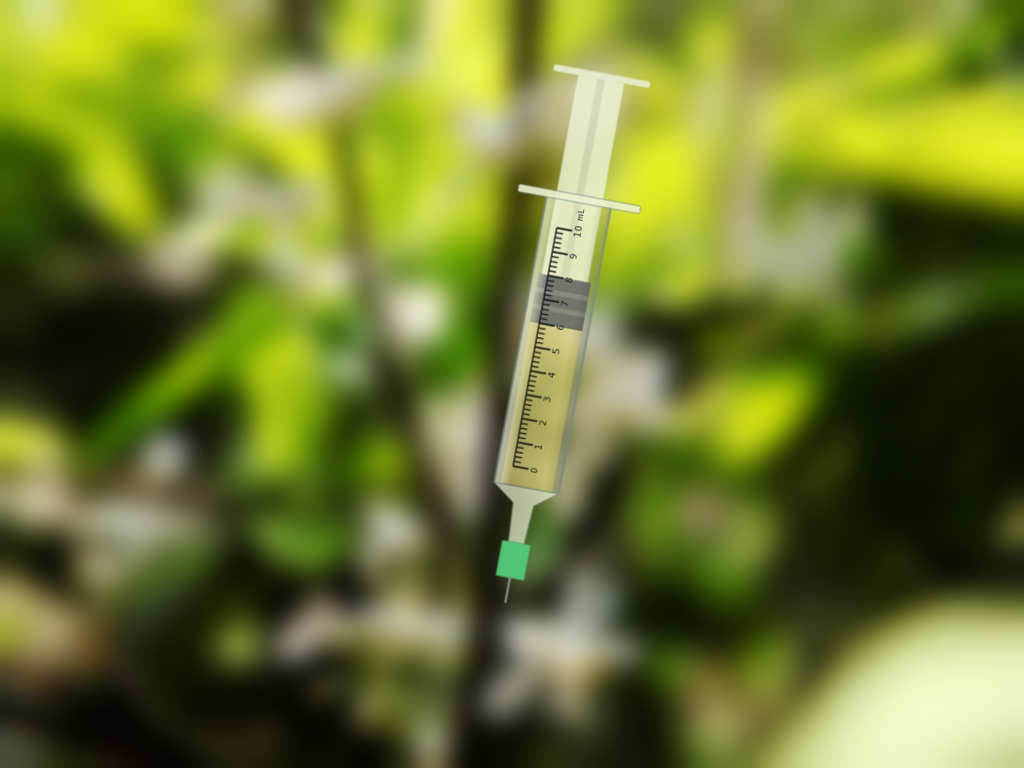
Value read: 6mL
